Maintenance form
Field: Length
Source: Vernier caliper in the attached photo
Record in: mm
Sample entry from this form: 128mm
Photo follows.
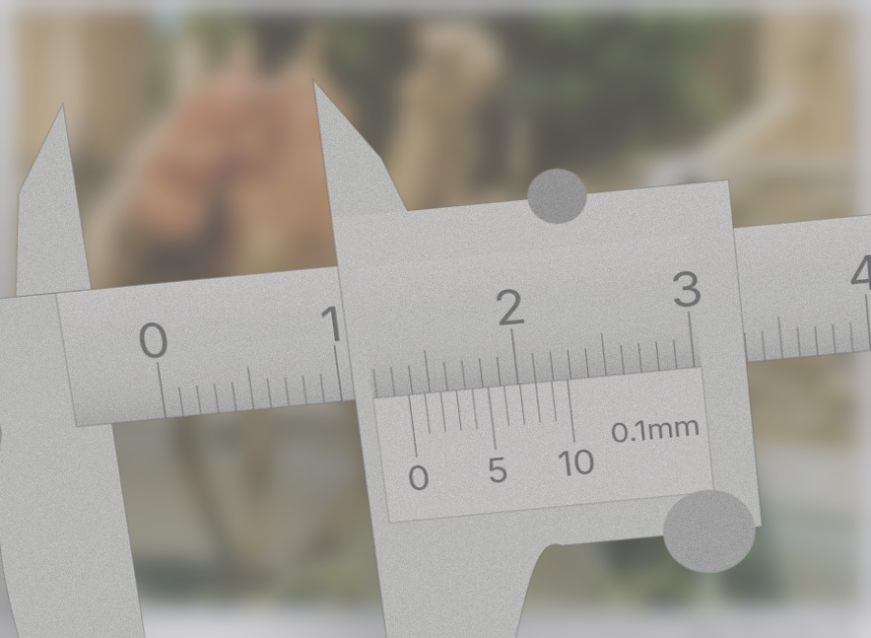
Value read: 13.8mm
